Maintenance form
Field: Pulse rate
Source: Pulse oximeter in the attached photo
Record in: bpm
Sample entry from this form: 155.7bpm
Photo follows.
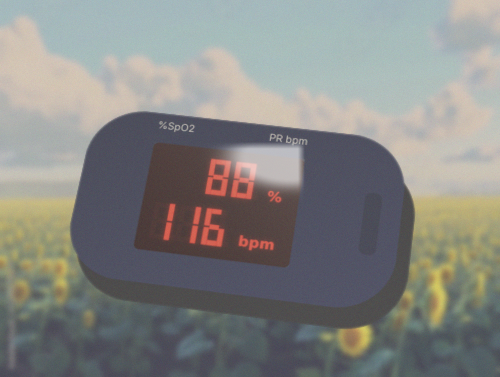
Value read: 116bpm
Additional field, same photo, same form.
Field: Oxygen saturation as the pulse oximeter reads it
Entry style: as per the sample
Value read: 88%
